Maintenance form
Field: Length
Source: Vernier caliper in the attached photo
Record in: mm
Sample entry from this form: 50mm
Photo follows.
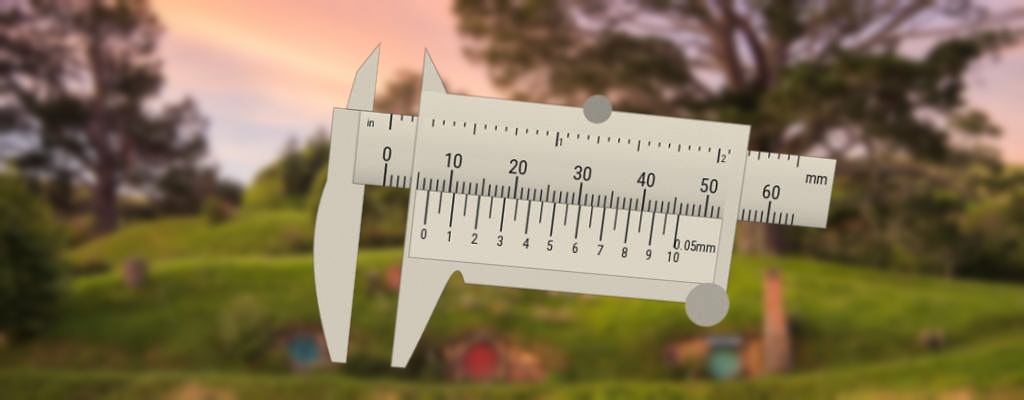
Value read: 6.8mm
